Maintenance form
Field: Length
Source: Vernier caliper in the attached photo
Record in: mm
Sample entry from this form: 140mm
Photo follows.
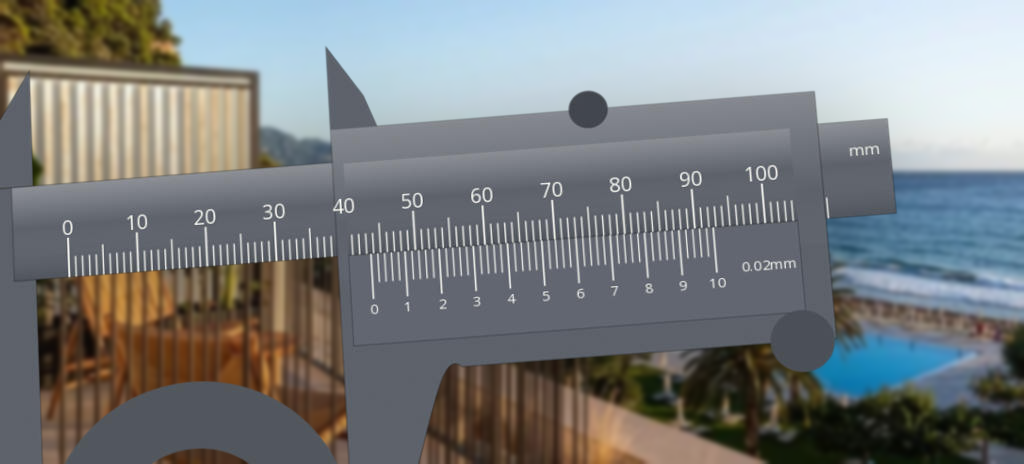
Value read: 43.6mm
